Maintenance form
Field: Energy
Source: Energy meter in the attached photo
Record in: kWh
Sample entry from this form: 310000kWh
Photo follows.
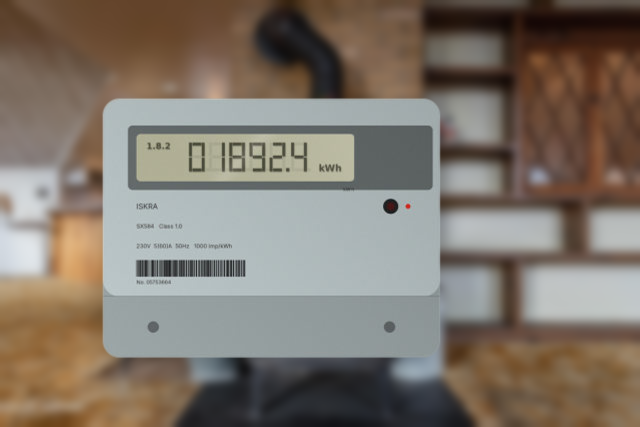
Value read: 1892.4kWh
